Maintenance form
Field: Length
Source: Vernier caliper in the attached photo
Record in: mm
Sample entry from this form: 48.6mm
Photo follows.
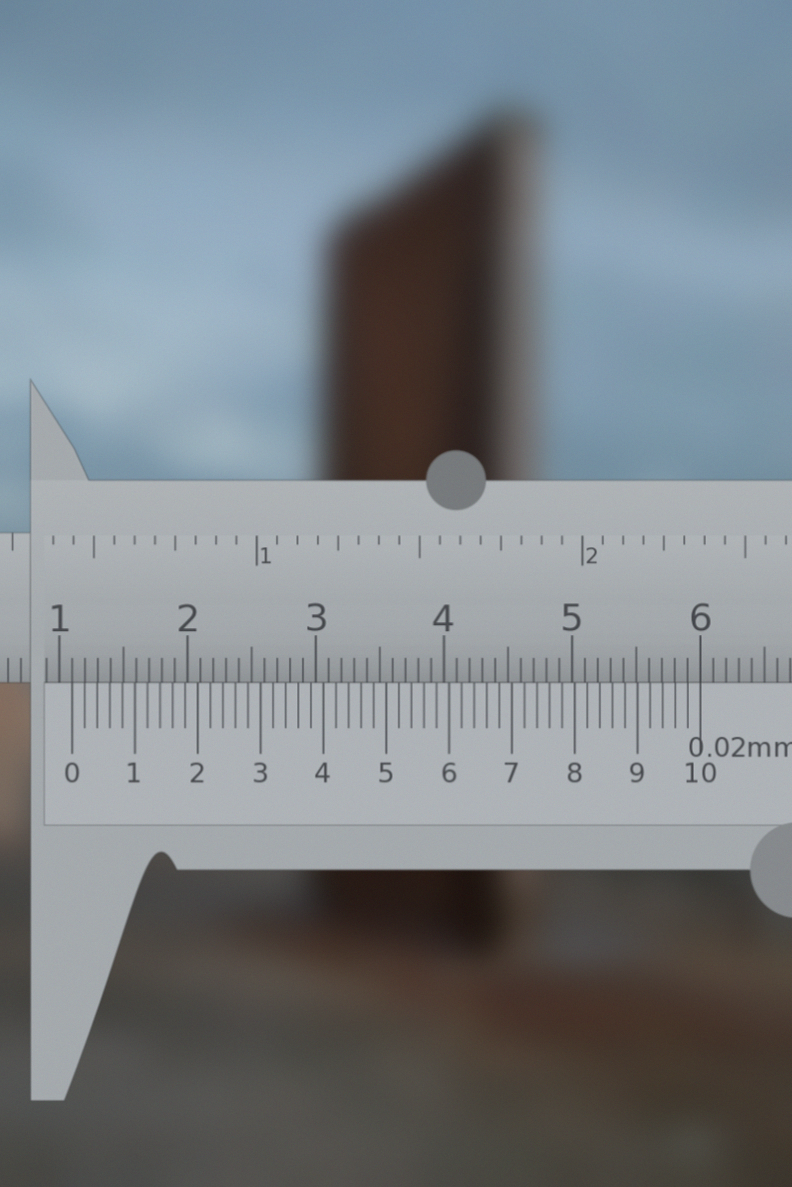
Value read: 11.0mm
